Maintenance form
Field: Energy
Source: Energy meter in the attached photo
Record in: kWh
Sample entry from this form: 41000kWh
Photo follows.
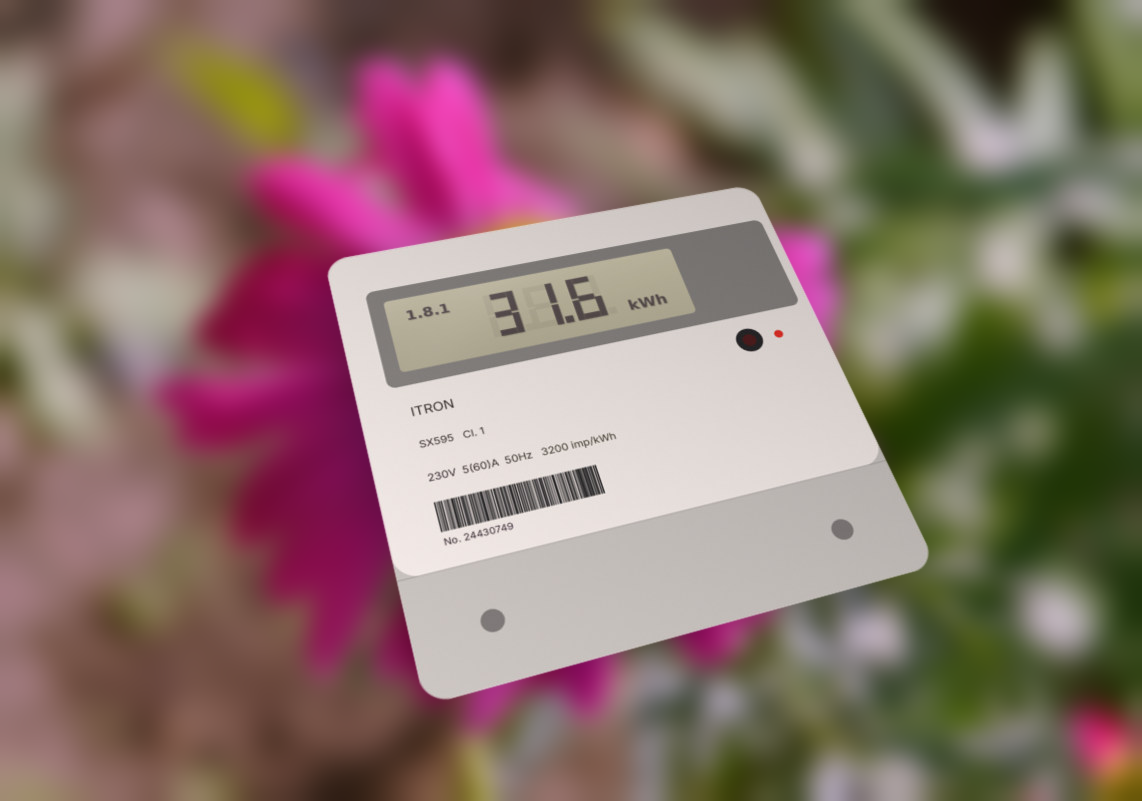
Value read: 31.6kWh
